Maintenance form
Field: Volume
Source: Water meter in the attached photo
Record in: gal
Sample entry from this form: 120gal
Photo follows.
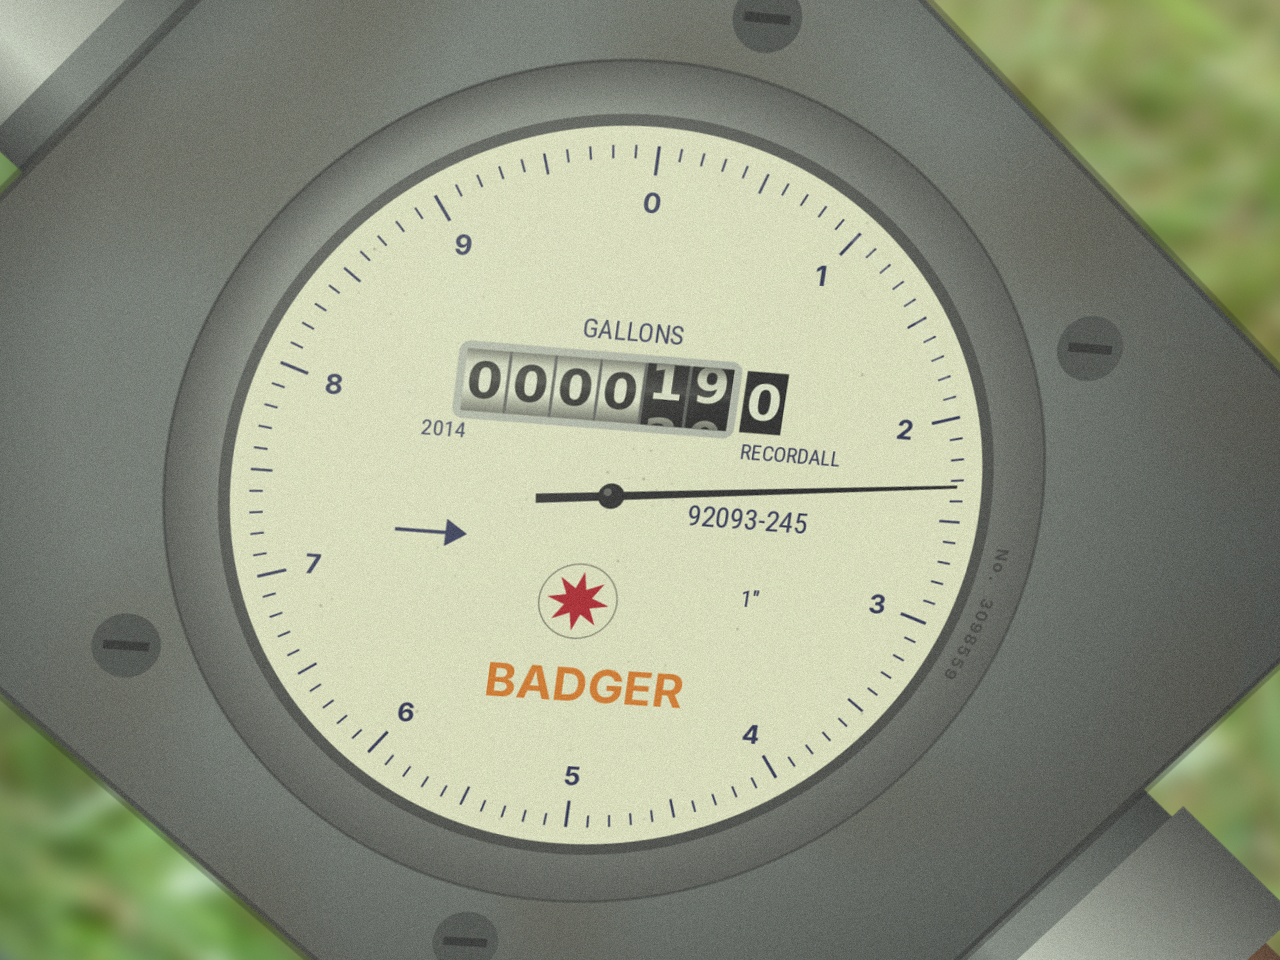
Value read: 192.3gal
